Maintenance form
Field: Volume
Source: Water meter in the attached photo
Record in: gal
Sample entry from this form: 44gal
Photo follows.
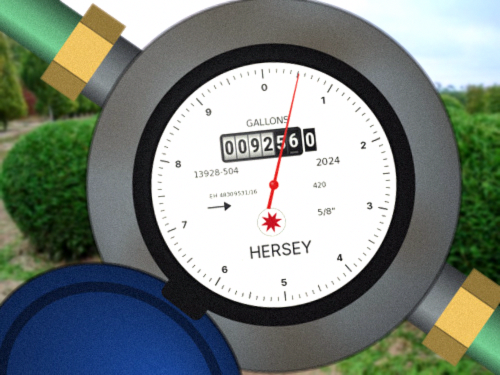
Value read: 92560.5gal
